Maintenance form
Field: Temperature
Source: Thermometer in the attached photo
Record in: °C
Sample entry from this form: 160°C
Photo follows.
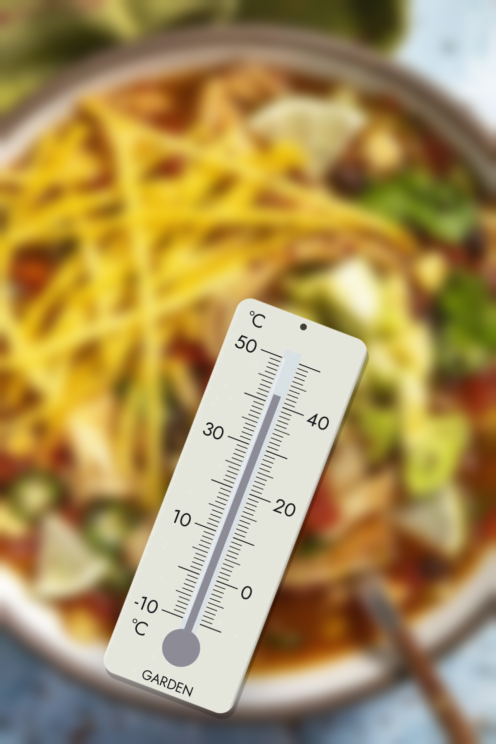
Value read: 42°C
